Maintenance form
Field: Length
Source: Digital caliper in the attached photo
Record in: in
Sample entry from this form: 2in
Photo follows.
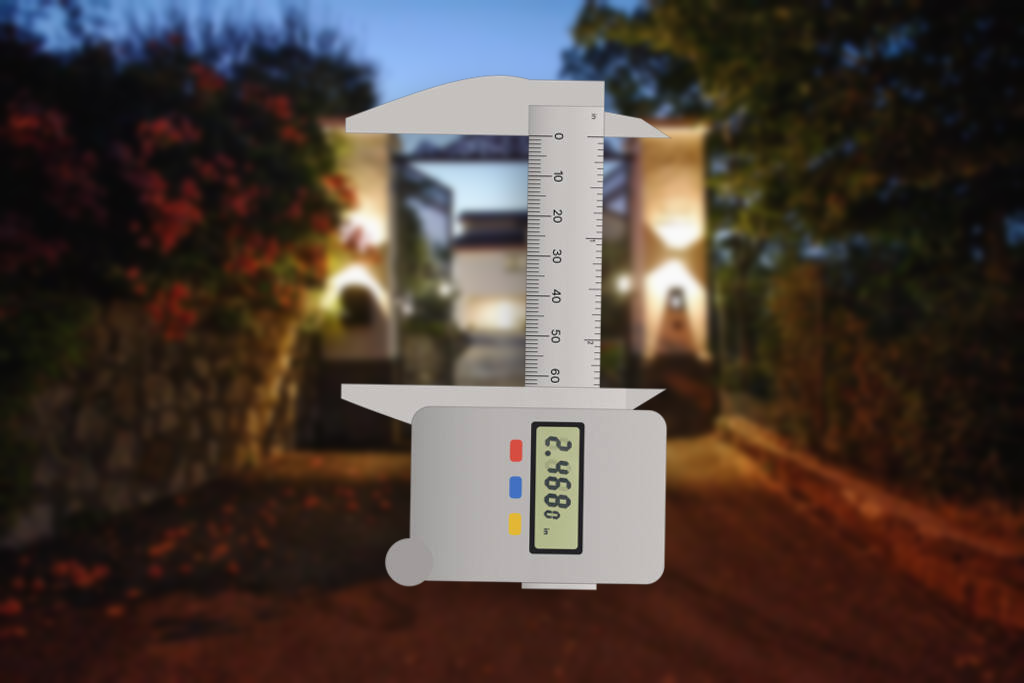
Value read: 2.4680in
